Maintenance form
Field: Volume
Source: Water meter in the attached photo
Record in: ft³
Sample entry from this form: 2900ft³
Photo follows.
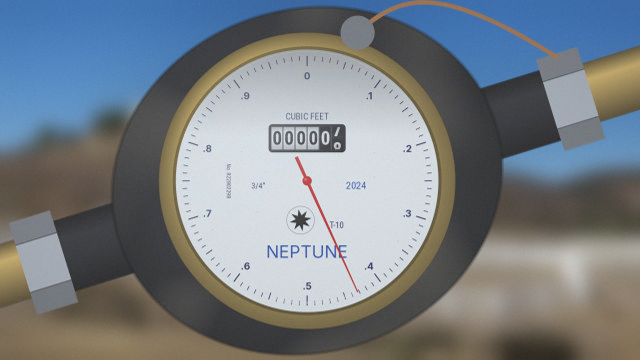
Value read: 7.43ft³
